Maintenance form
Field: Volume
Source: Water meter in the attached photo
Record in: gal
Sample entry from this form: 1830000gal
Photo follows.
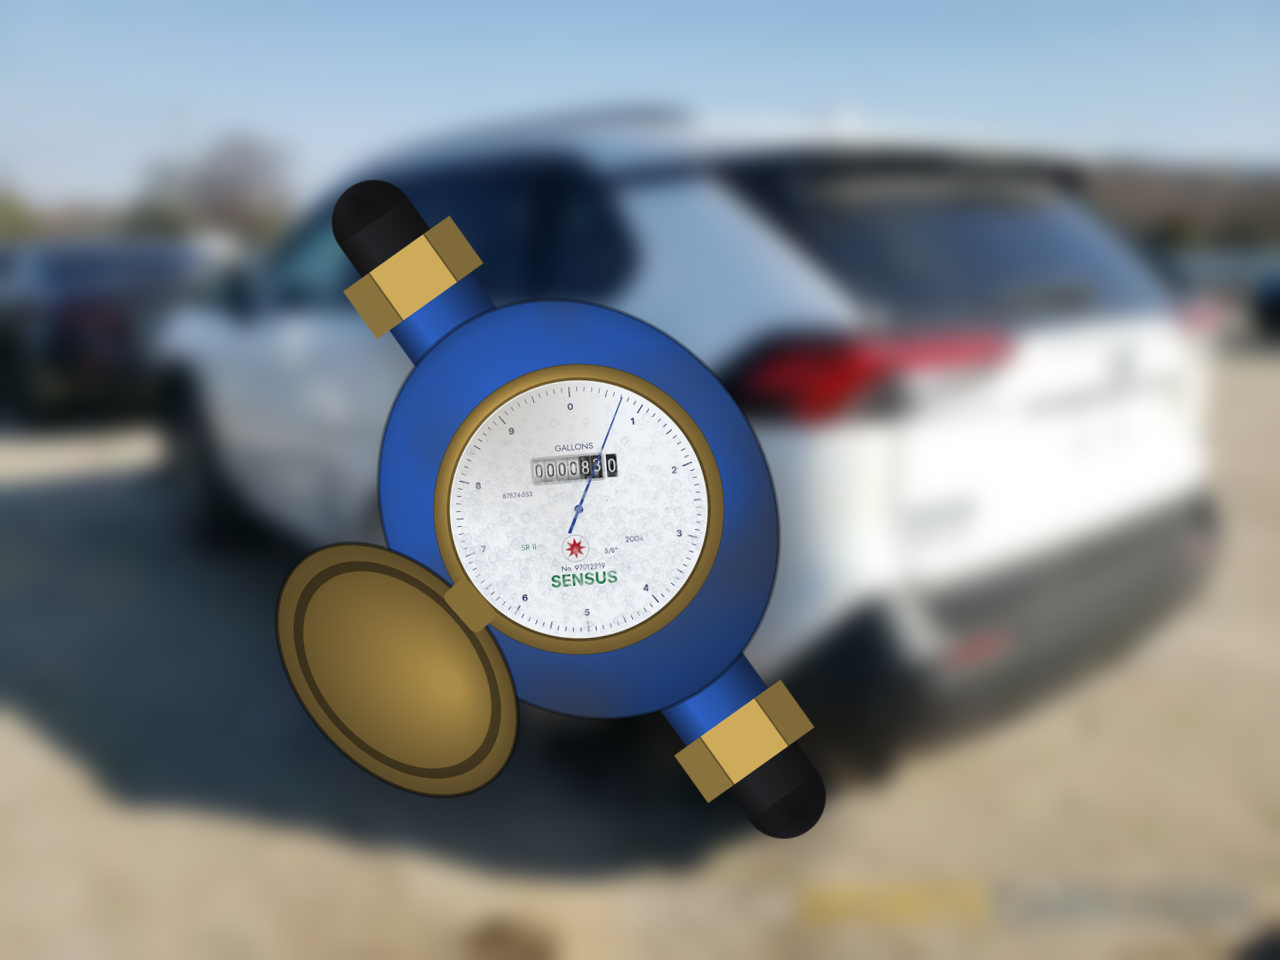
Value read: 830.7gal
